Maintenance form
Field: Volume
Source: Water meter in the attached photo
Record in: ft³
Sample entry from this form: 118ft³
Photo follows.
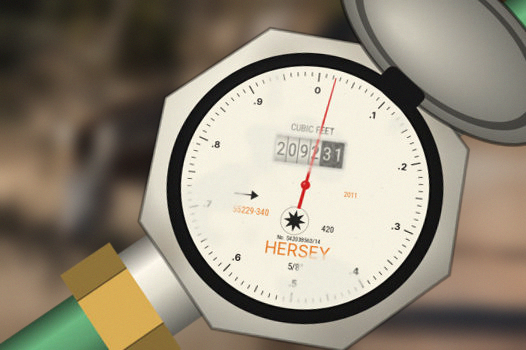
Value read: 209231.02ft³
